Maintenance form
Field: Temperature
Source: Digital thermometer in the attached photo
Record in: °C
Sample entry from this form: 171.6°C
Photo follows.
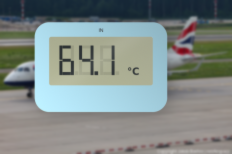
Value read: 64.1°C
